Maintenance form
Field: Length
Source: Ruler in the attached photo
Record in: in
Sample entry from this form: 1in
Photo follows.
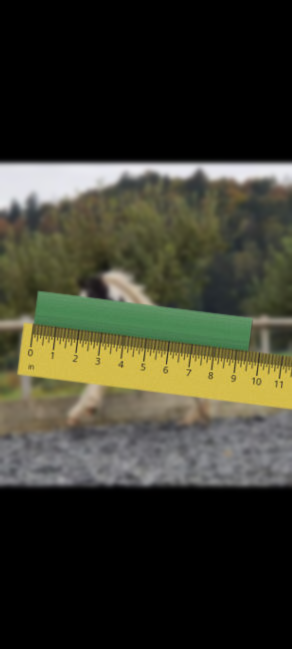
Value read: 9.5in
